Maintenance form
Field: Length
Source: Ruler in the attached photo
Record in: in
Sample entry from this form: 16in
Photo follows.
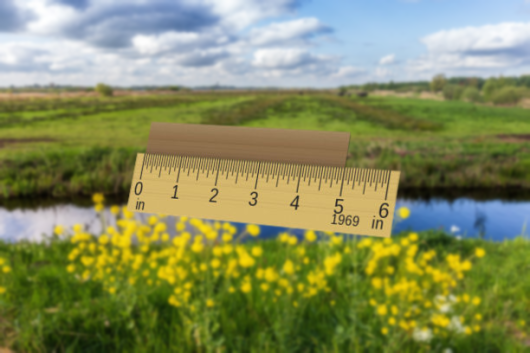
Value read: 5in
